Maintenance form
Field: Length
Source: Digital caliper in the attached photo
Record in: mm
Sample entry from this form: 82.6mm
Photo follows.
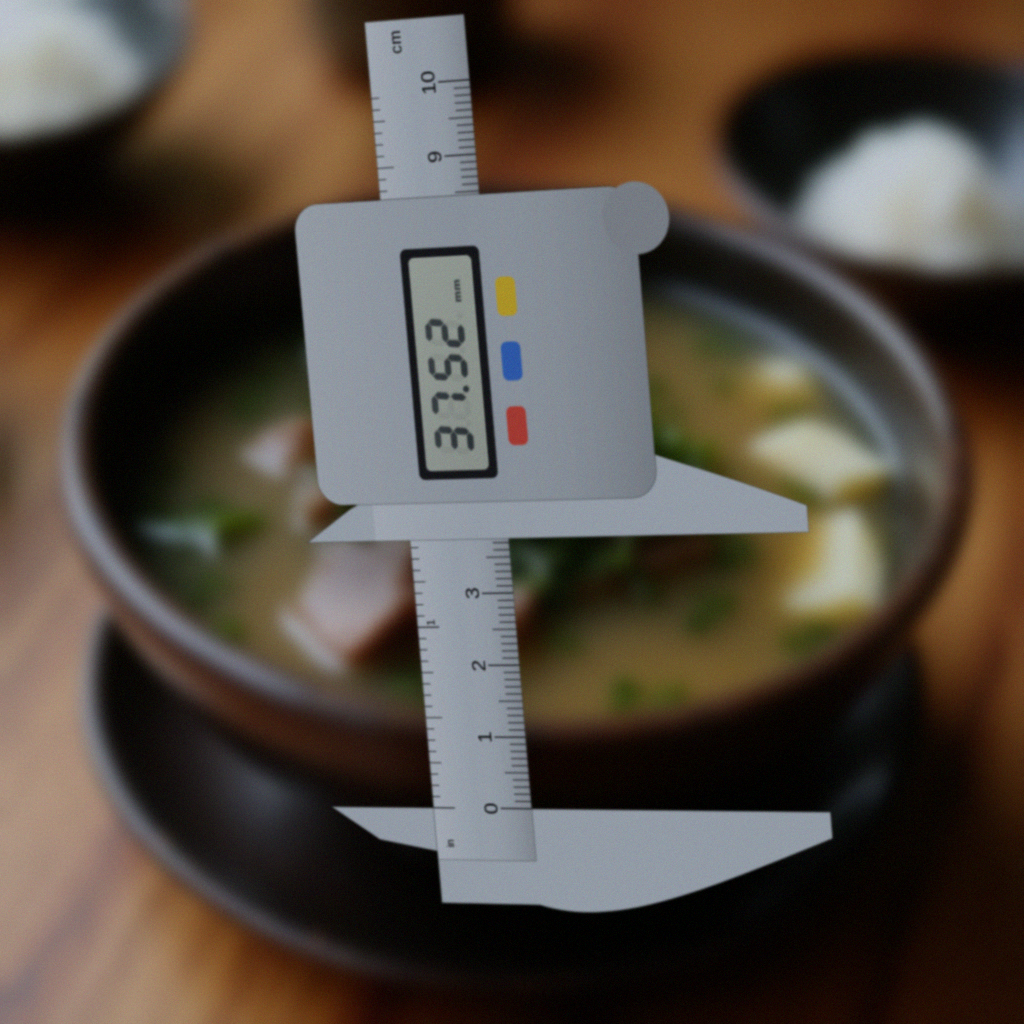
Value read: 37.52mm
